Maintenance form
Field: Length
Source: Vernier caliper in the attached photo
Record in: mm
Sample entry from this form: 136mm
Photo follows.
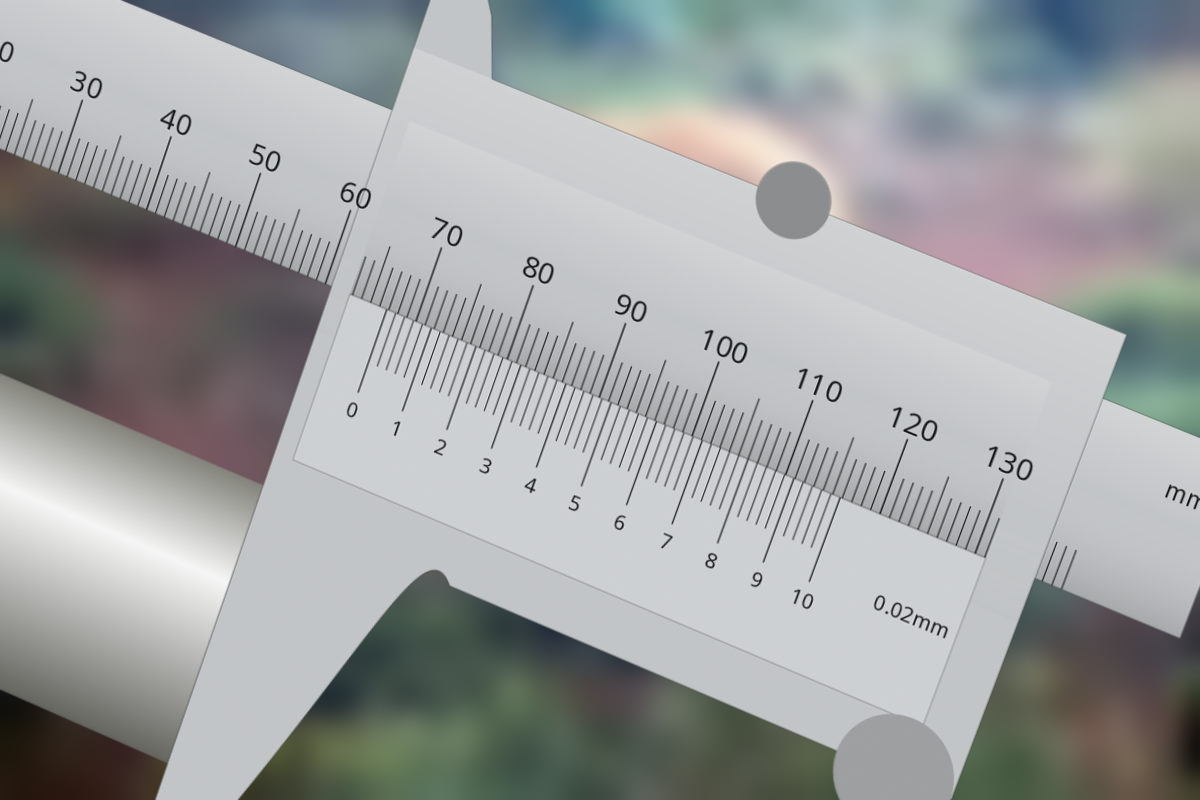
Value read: 66.8mm
